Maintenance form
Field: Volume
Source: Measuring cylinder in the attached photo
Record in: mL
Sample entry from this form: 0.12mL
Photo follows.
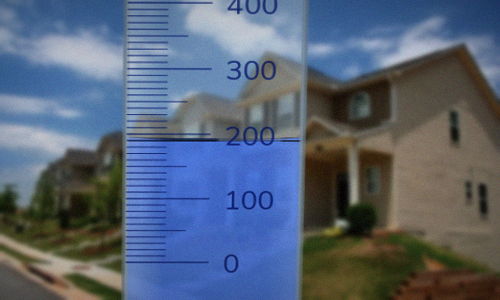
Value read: 190mL
